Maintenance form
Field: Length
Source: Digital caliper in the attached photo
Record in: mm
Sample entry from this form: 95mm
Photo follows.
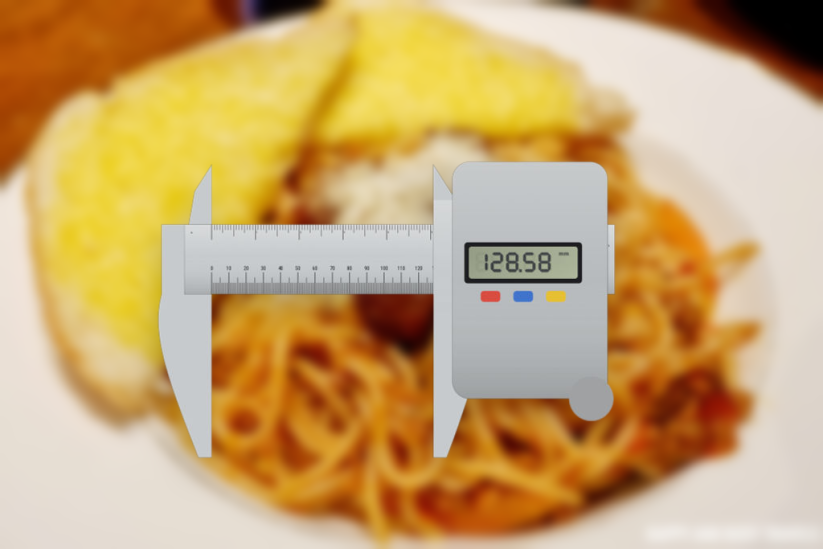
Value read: 128.58mm
